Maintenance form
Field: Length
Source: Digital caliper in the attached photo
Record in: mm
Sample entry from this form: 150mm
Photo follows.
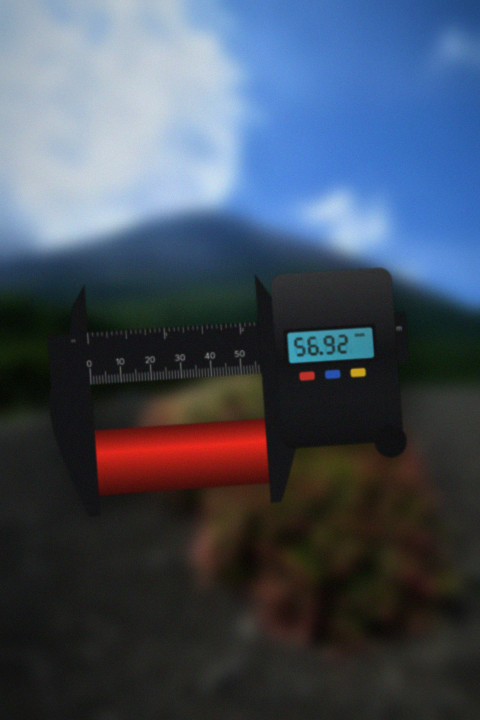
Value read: 56.92mm
